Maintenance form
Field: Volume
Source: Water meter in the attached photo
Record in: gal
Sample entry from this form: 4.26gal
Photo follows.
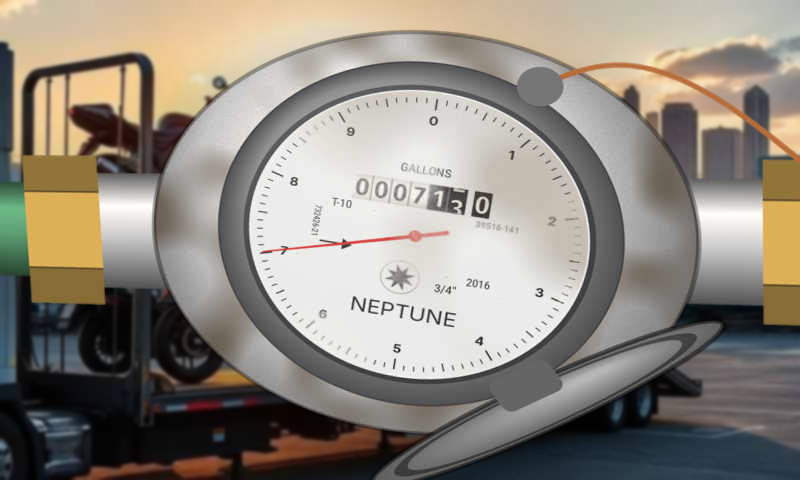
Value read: 7127.0gal
